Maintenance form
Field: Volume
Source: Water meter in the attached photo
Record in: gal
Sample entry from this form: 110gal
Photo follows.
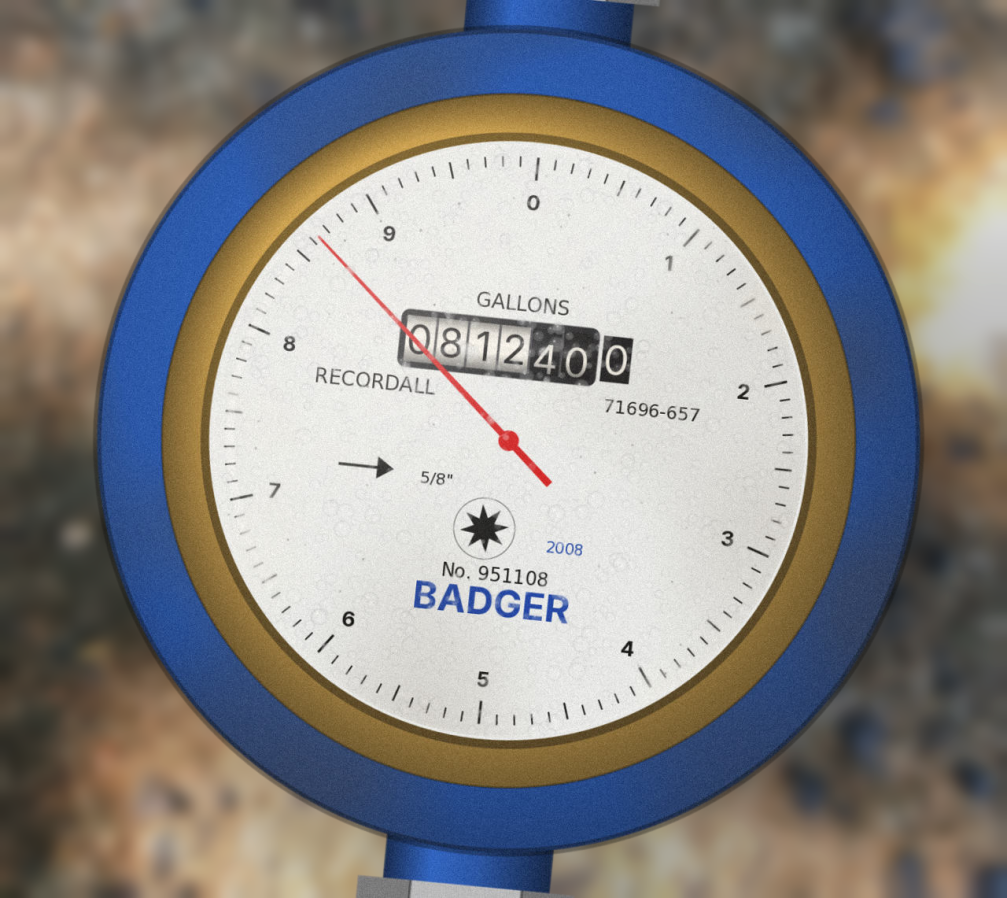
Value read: 812398.6gal
